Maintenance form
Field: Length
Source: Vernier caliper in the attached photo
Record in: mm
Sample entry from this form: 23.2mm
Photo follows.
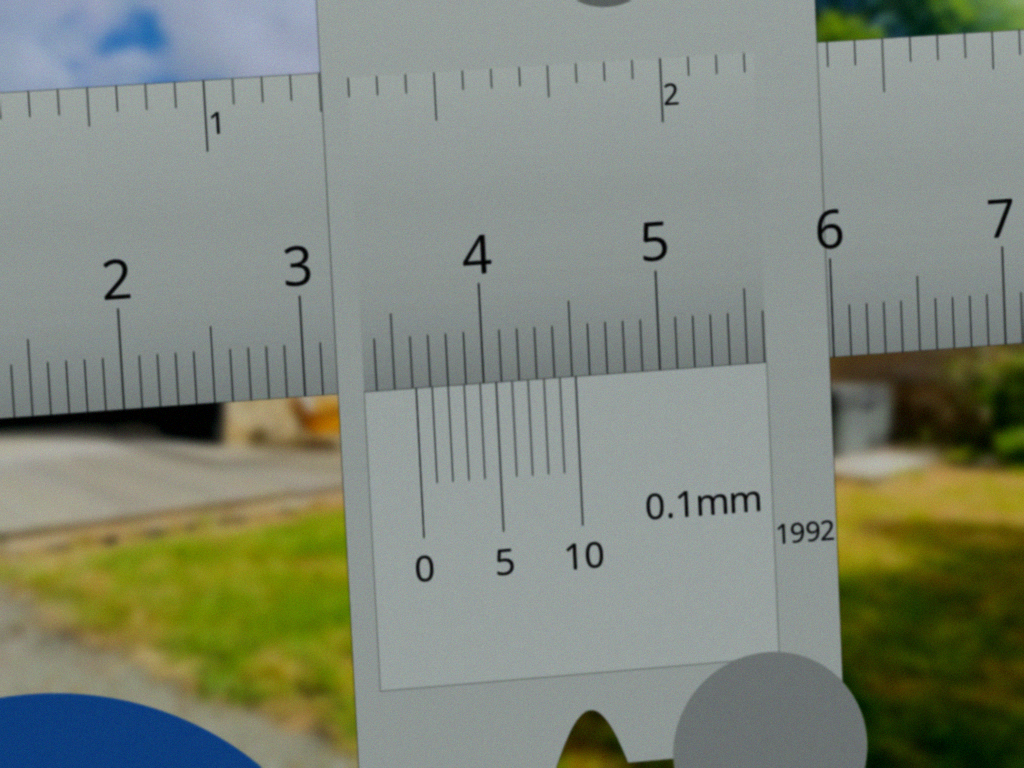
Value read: 36.2mm
